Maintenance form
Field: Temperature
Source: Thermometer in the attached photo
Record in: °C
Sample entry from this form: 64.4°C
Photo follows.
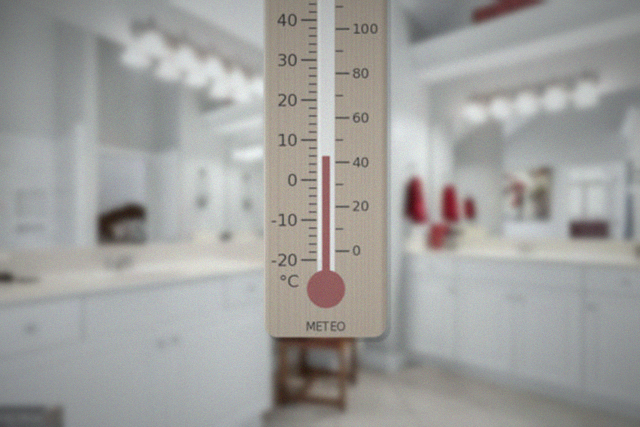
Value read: 6°C
